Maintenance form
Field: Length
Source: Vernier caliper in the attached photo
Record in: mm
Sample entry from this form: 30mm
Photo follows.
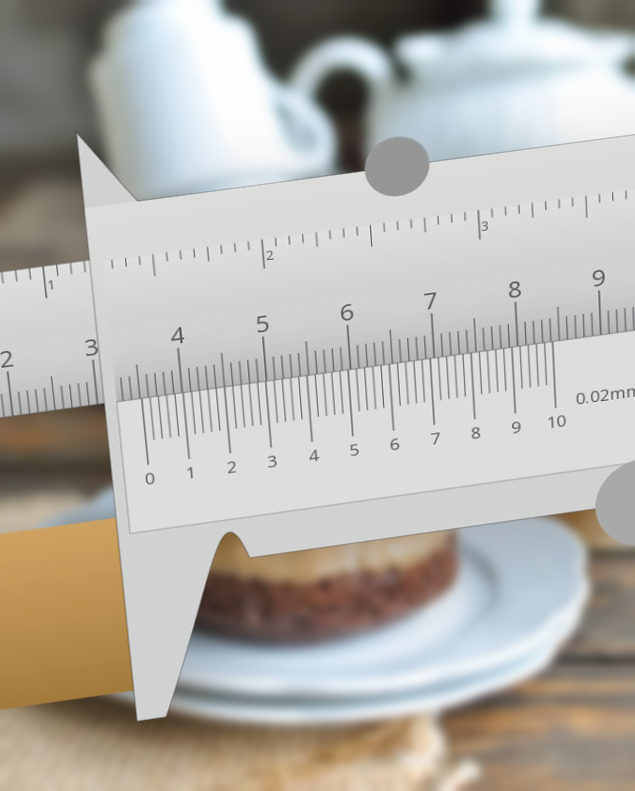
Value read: 35.2mm
